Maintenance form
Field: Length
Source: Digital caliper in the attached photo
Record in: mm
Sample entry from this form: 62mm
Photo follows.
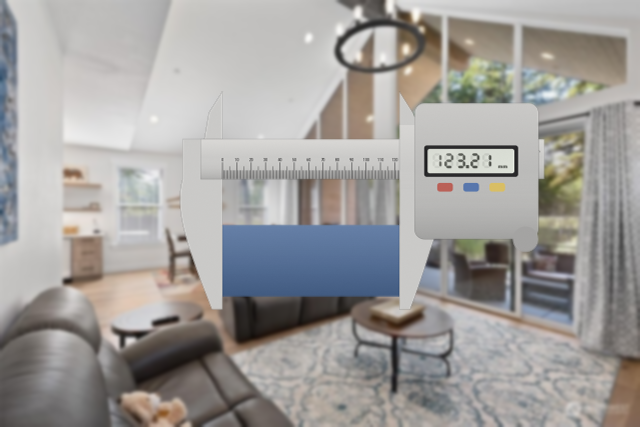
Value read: 123.21mm
